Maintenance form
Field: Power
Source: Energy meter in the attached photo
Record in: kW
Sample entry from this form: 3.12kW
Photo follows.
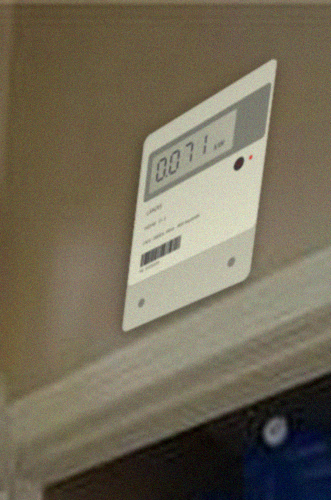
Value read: 0.071kW
